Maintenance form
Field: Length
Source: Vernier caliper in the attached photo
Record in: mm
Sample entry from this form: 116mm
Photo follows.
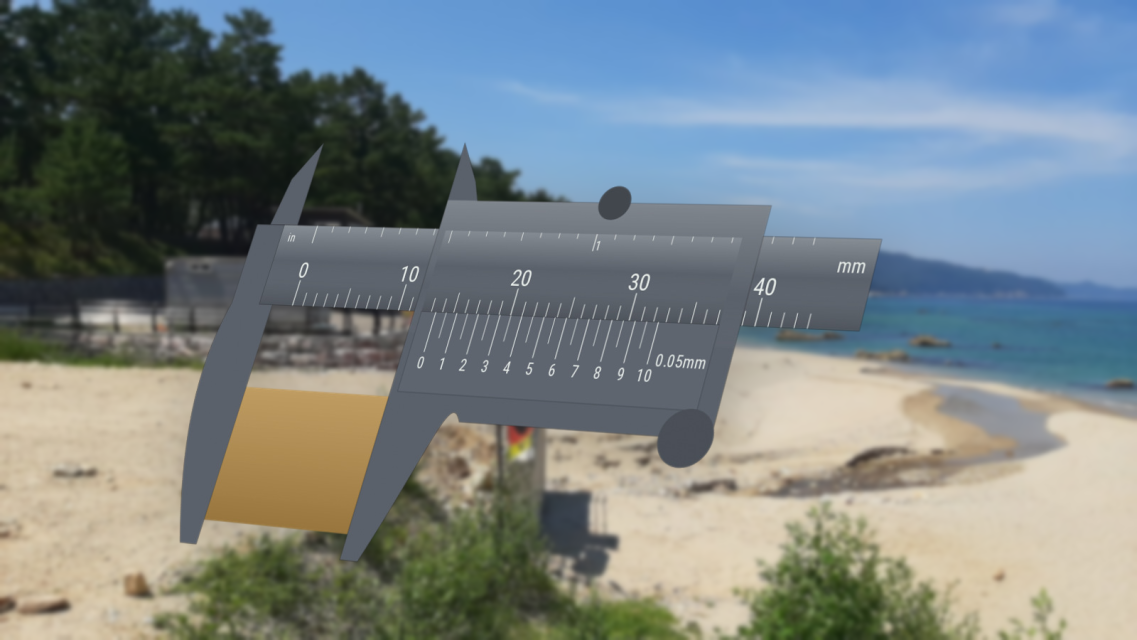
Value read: 13.4mm
